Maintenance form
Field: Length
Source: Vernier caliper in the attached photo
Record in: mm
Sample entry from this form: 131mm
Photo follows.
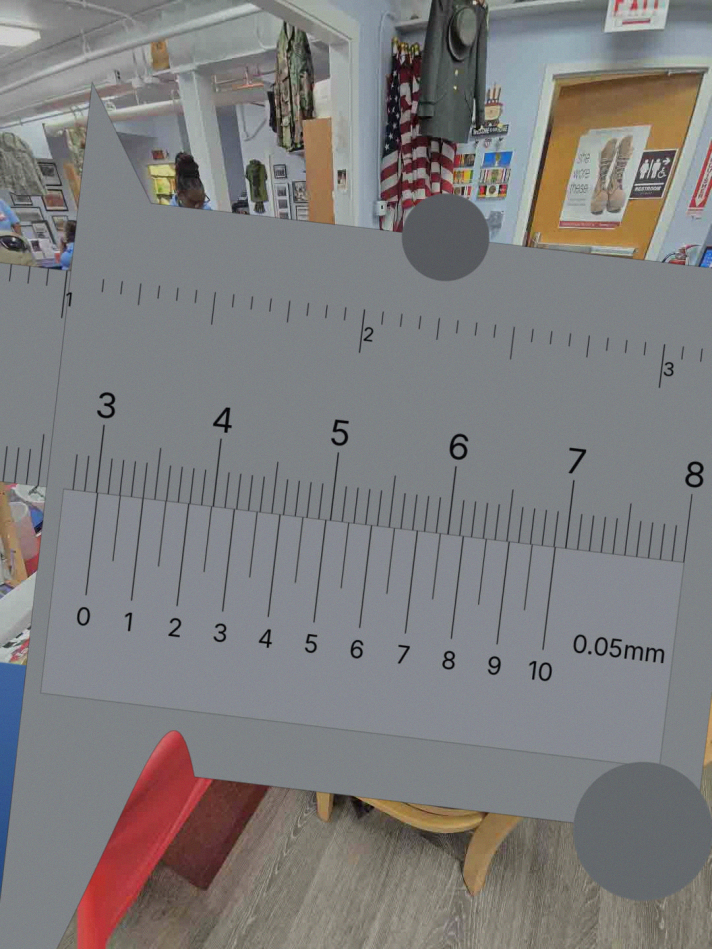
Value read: 30.1mm
